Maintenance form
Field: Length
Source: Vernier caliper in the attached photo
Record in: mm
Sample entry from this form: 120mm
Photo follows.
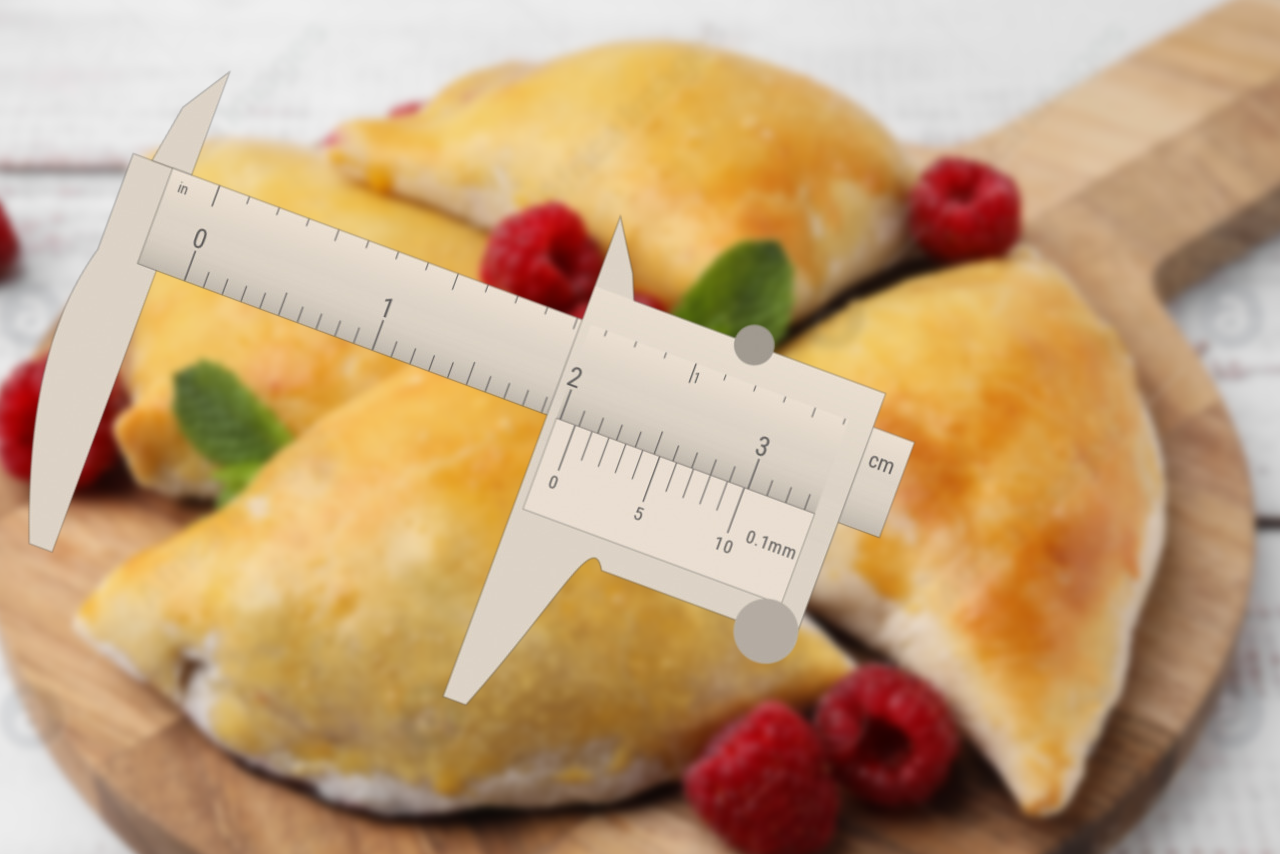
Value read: 20.8mm
